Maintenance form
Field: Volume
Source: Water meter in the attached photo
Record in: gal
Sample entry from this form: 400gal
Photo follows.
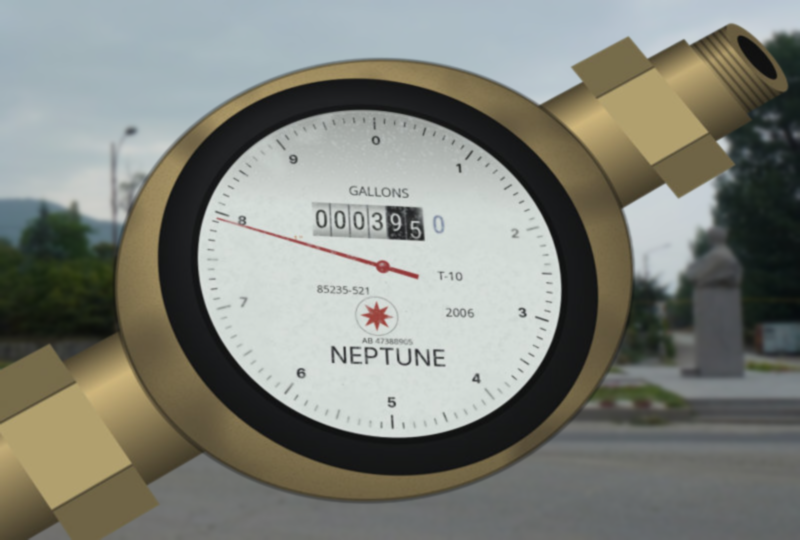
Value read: 3947.9gal
